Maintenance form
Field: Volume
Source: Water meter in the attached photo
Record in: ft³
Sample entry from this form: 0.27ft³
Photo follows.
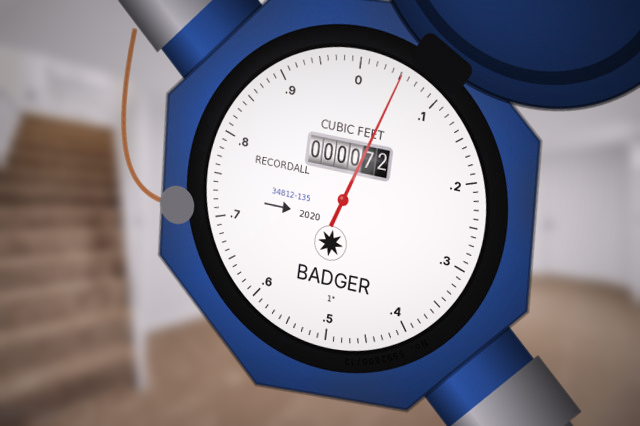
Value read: 72.05ft³
